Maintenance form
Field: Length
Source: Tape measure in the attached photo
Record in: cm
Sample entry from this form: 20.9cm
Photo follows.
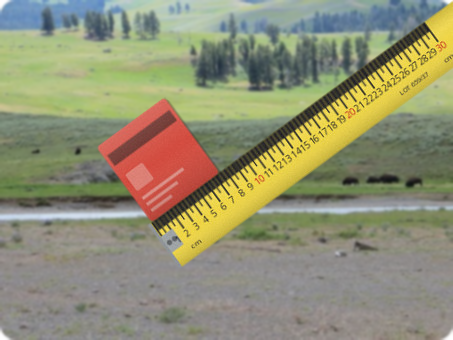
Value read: 7.5cm
